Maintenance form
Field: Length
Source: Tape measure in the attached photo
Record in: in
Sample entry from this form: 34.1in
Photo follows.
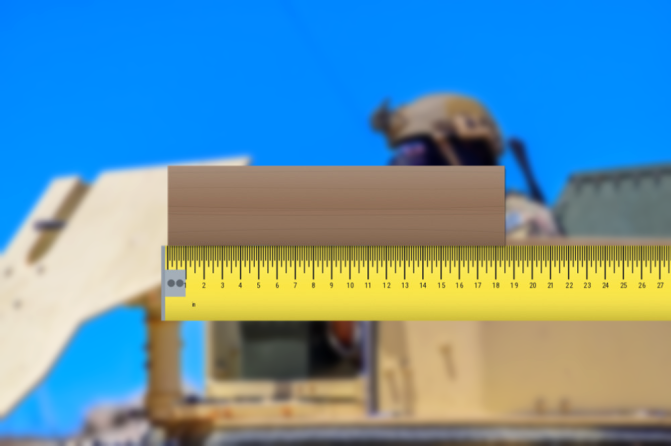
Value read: 18.5in
